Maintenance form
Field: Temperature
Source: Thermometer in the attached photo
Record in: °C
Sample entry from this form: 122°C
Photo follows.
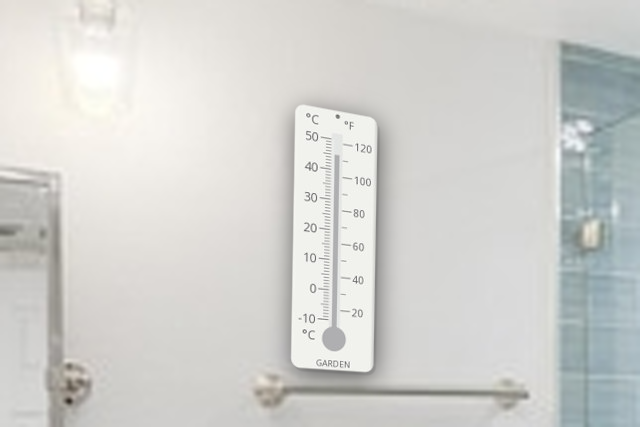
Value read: 45°C
